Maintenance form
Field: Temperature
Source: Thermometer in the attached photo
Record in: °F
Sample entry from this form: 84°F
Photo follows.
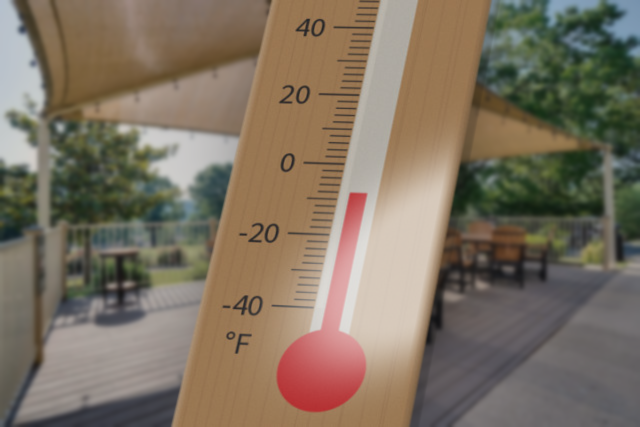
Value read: -8°F
